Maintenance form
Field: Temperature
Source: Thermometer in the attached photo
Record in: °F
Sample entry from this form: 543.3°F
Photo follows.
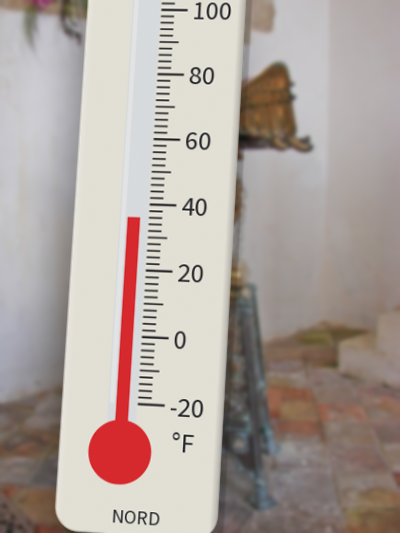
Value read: 36°F
